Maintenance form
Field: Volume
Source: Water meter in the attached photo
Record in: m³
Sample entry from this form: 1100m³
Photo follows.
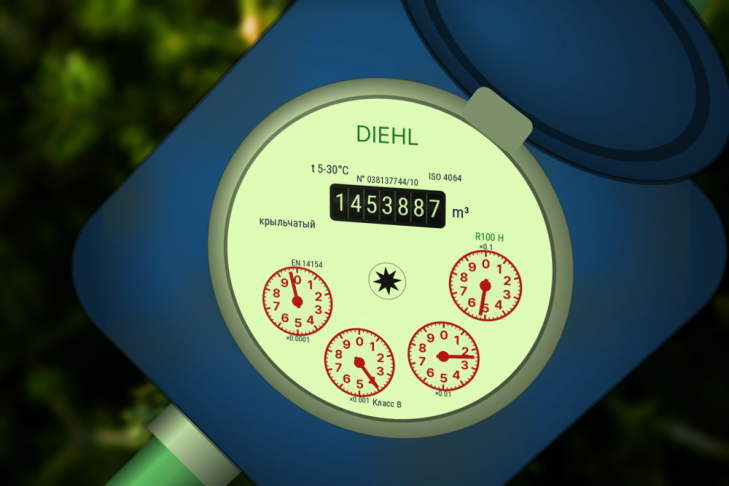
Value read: 1453887.5239m³
